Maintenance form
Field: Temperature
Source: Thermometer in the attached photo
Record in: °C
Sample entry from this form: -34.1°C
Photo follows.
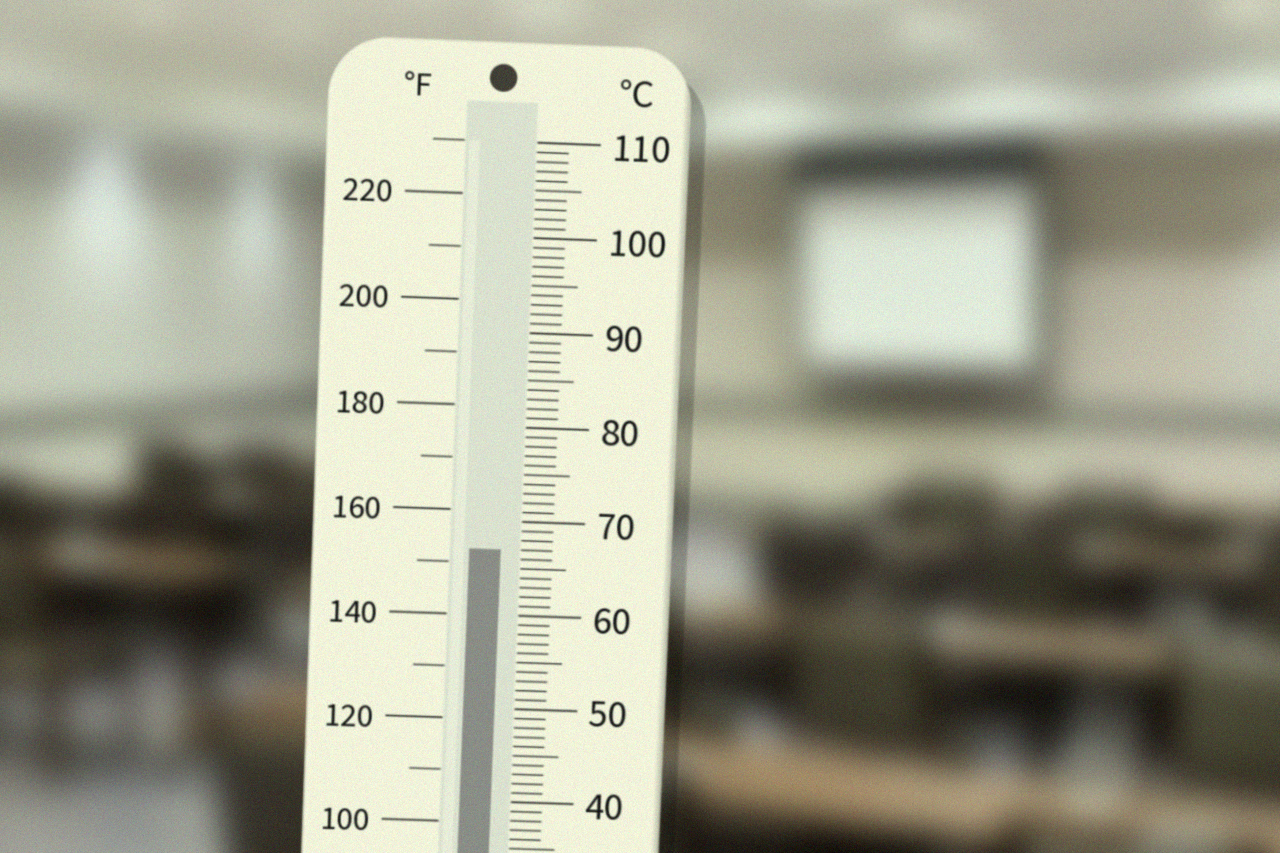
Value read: 67°C
